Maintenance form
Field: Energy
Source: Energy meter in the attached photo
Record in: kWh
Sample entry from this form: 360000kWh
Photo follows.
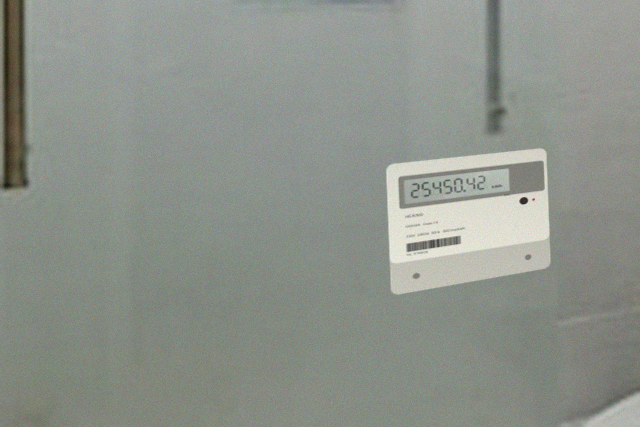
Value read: 25450.42kWh
